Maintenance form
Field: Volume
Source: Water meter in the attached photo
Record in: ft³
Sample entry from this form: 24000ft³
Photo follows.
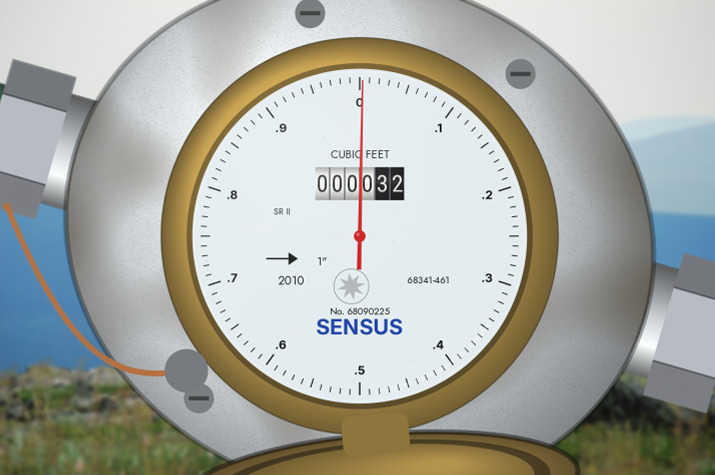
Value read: 32.00ft³
